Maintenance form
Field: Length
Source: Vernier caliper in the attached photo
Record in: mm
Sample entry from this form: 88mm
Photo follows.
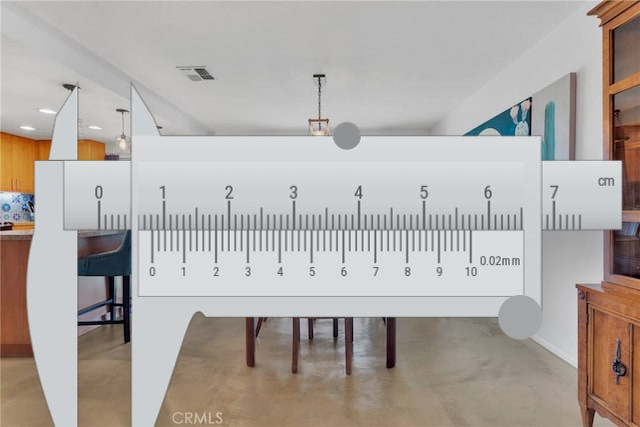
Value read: 8.2mm
